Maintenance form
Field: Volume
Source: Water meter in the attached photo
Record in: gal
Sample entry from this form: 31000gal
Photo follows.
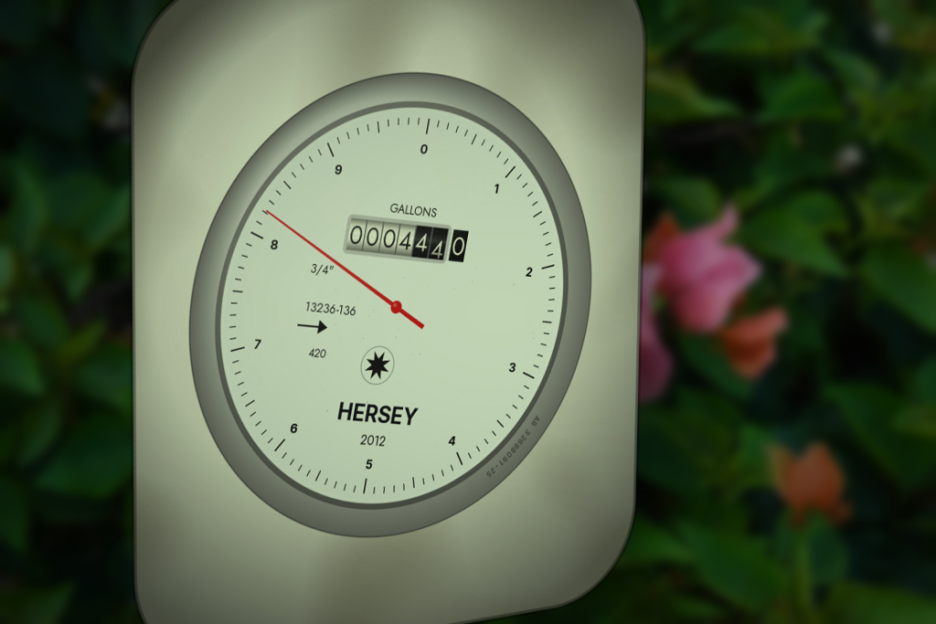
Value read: 4438.2gal
